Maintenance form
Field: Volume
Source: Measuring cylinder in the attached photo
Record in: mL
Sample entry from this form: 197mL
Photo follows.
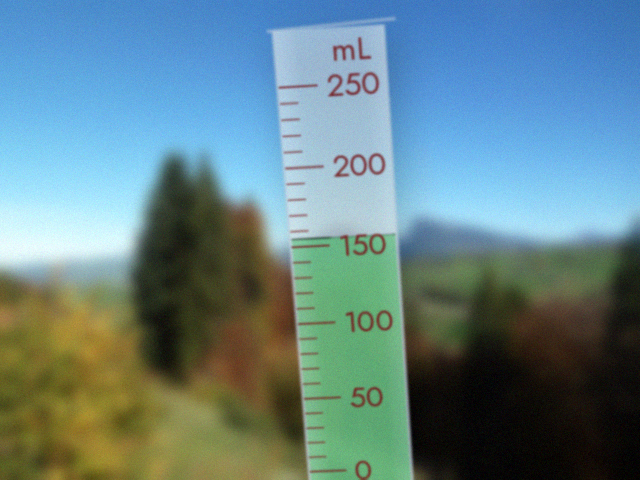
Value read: 155mL
